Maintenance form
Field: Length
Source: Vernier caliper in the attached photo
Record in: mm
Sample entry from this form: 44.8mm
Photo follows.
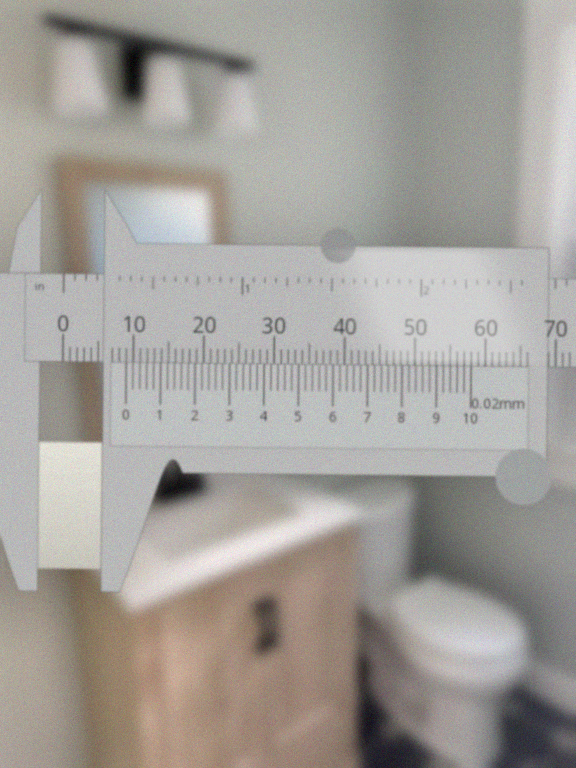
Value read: 9.0mm
